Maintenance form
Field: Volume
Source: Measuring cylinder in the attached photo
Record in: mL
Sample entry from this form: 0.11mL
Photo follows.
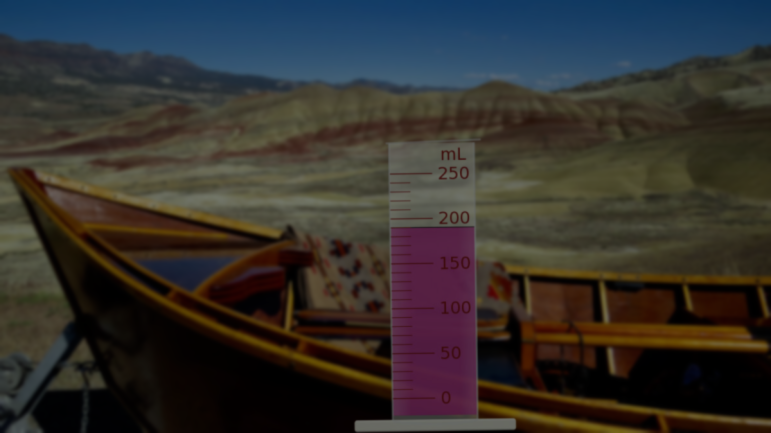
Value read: 190mL
